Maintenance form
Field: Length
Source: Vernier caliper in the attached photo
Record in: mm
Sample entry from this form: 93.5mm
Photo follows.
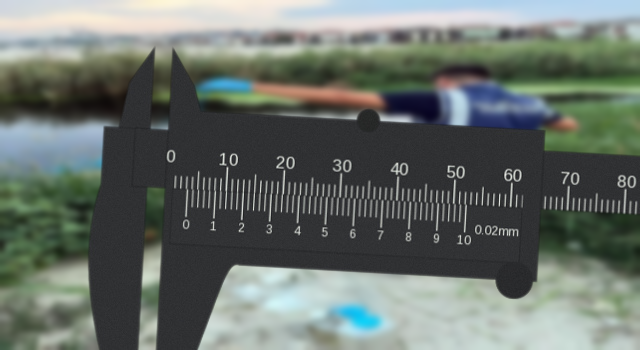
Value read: 3.2mm
